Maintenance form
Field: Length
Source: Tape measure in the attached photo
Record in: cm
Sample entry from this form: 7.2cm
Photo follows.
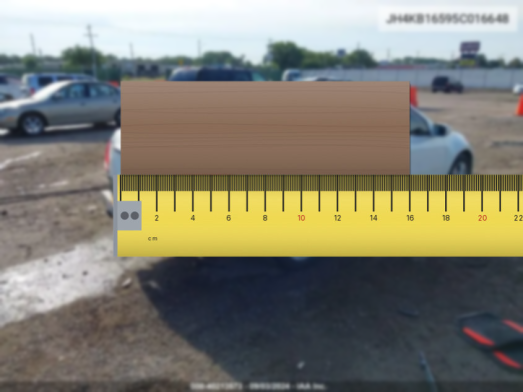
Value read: 16cm
